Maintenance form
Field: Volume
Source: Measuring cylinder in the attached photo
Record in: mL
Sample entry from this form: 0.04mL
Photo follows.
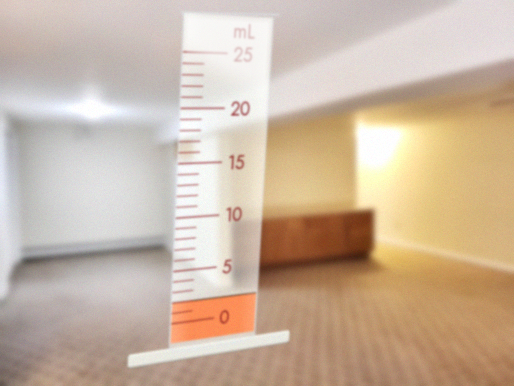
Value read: 2mL
